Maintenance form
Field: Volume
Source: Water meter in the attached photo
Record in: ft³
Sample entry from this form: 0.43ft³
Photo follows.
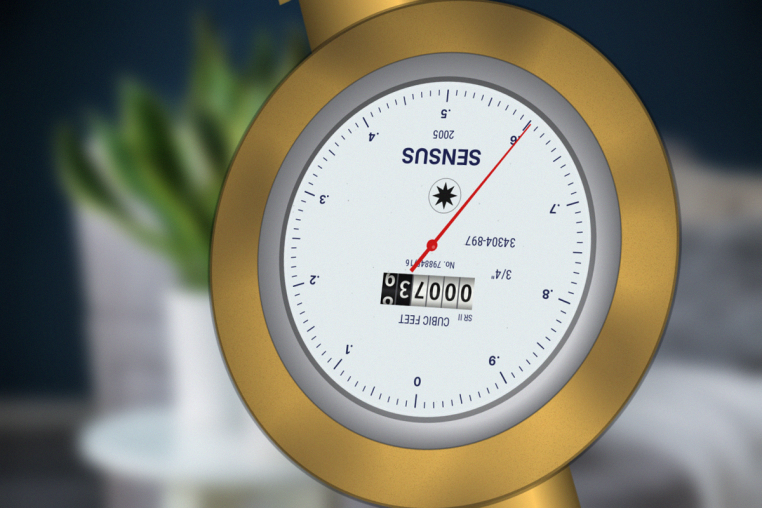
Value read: 738.60ft³
